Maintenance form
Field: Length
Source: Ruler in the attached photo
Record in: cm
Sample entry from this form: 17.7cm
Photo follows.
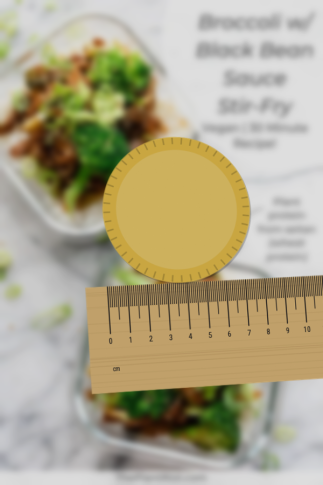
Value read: 7.5cm
